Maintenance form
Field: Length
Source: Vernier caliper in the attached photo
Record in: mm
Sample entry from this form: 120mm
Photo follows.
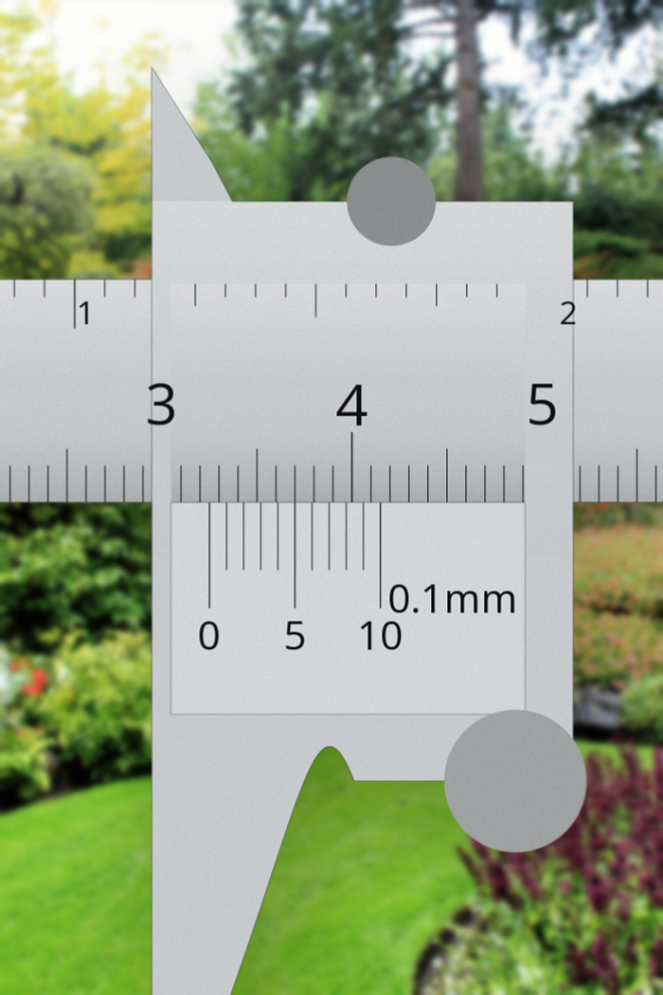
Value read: 32.5mm
